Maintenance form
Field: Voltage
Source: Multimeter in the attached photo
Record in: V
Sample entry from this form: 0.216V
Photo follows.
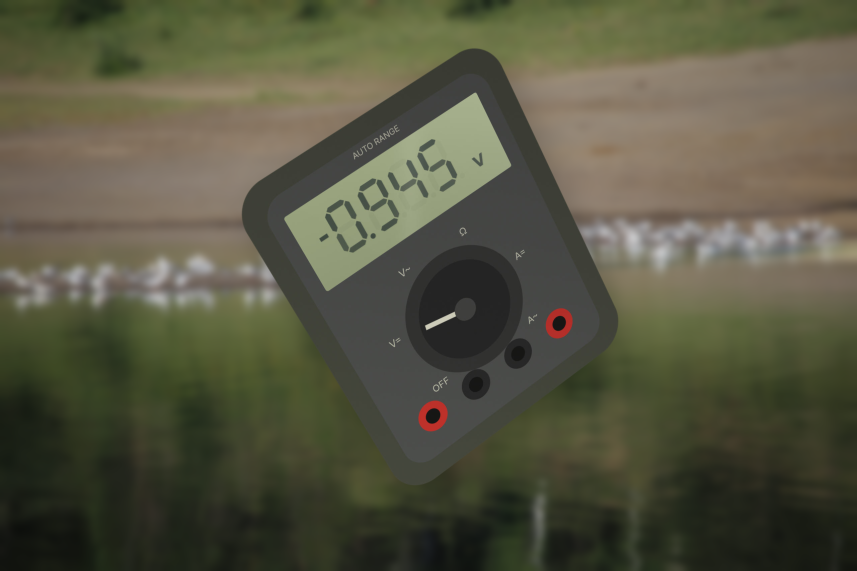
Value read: -0.945V
